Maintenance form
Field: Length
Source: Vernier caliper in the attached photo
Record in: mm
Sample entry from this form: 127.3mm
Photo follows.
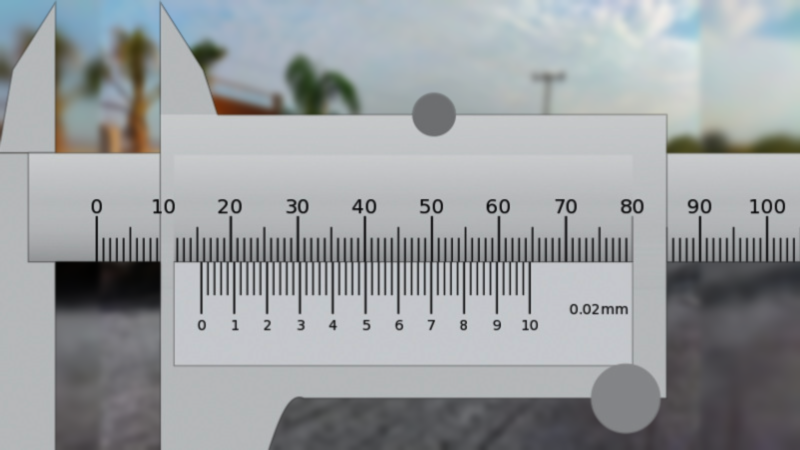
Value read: 15.6mm
